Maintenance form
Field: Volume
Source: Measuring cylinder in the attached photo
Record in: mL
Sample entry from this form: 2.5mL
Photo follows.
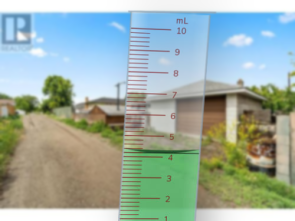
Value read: 4.2mL
